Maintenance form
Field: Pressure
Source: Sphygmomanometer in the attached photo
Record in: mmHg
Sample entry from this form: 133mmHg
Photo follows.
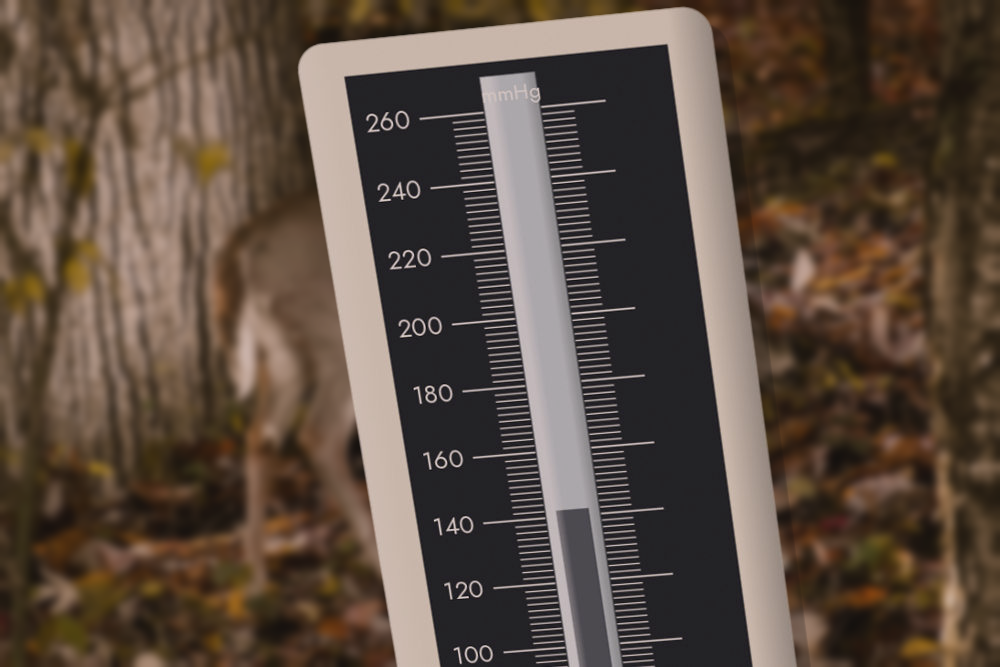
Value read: 142mmHg
